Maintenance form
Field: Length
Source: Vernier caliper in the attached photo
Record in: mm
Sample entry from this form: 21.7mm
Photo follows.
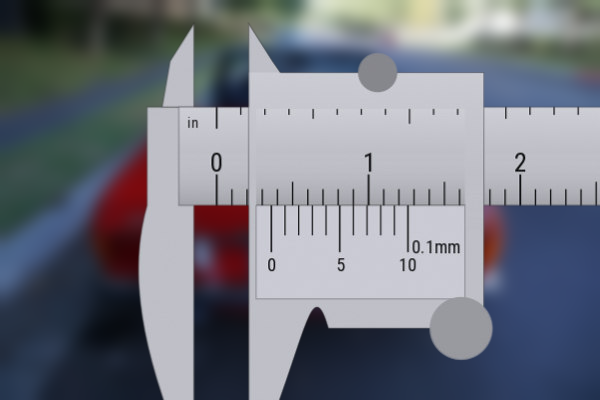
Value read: 3.6mm
